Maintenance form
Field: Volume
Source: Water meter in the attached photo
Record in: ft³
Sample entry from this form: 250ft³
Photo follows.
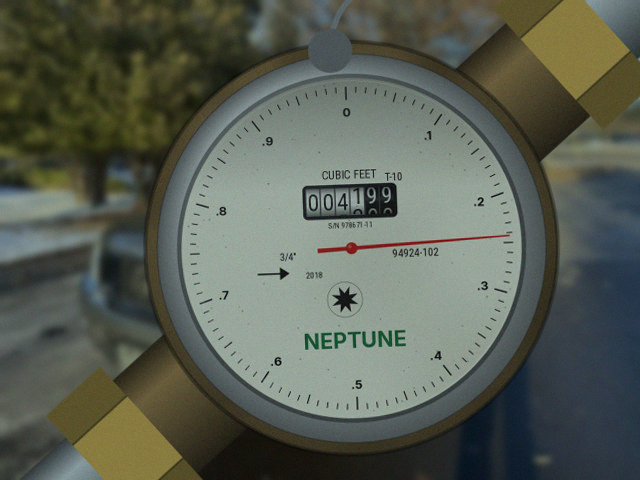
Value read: 4199.24ft³
